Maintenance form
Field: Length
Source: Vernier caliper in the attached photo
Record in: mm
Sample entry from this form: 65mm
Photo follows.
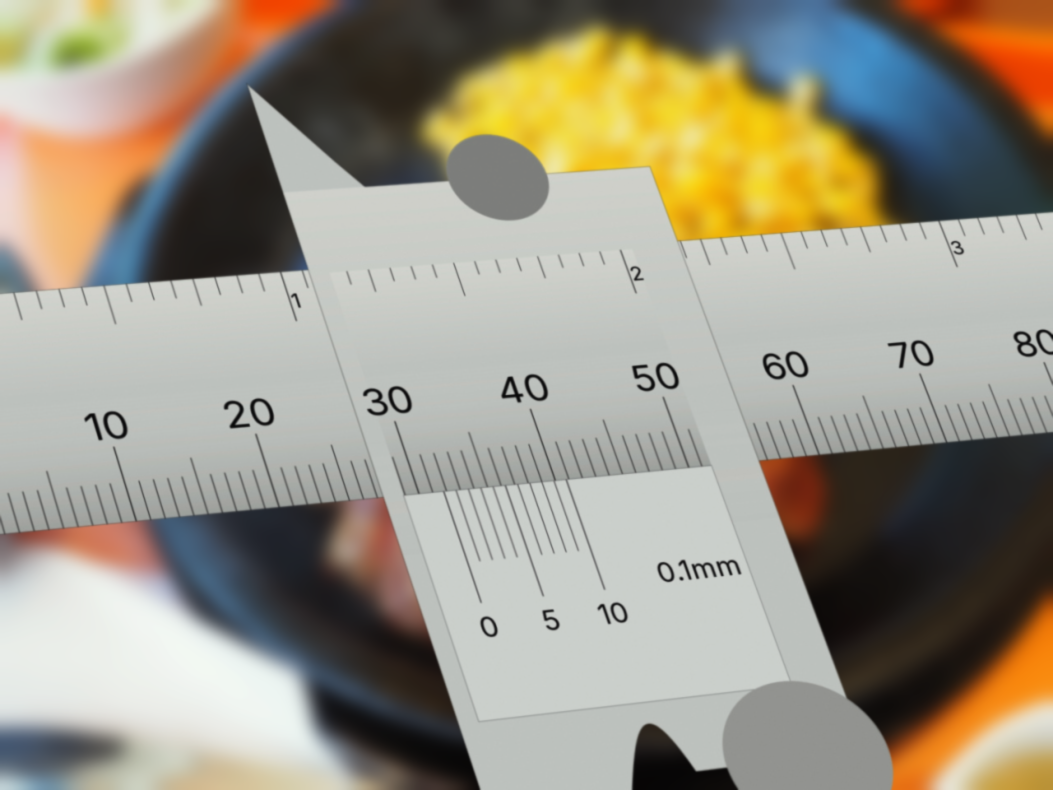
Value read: 31.8mm
